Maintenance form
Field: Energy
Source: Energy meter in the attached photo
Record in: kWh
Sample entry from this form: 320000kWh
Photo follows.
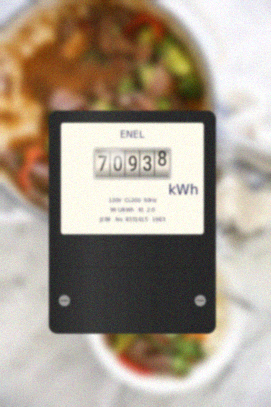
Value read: 70938kWh
